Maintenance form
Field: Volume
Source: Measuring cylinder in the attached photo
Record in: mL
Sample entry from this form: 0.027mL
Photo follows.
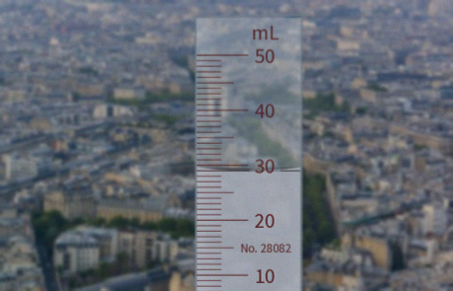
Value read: 29mL
